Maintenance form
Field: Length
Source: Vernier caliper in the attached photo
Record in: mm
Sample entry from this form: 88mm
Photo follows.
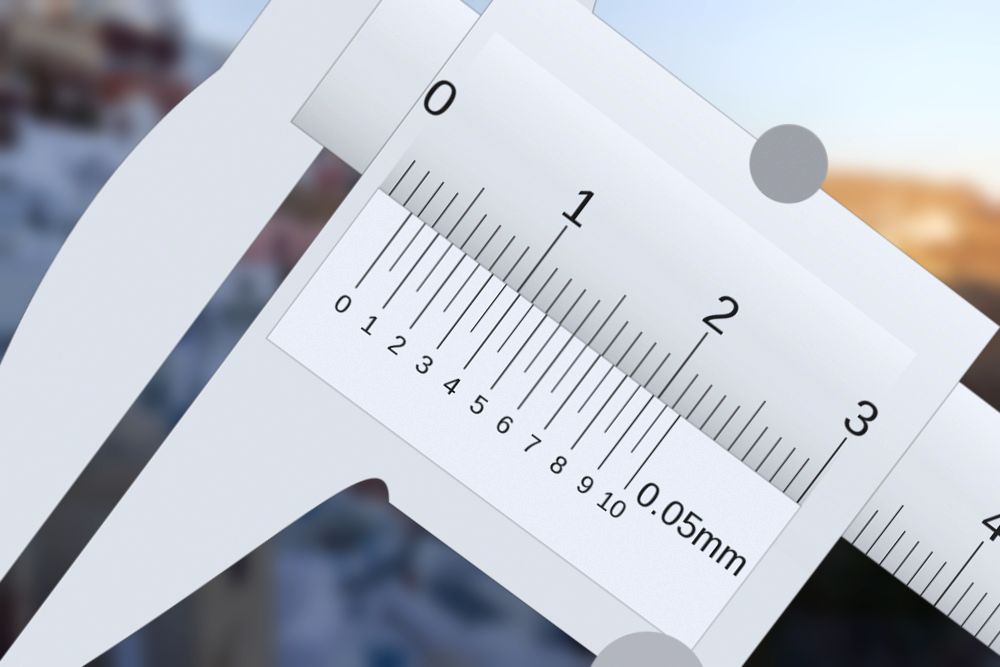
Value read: 2.6mm
